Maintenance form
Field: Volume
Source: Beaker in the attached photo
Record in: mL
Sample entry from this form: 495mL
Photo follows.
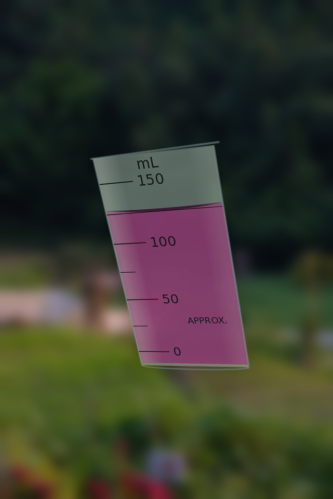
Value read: 125mL
